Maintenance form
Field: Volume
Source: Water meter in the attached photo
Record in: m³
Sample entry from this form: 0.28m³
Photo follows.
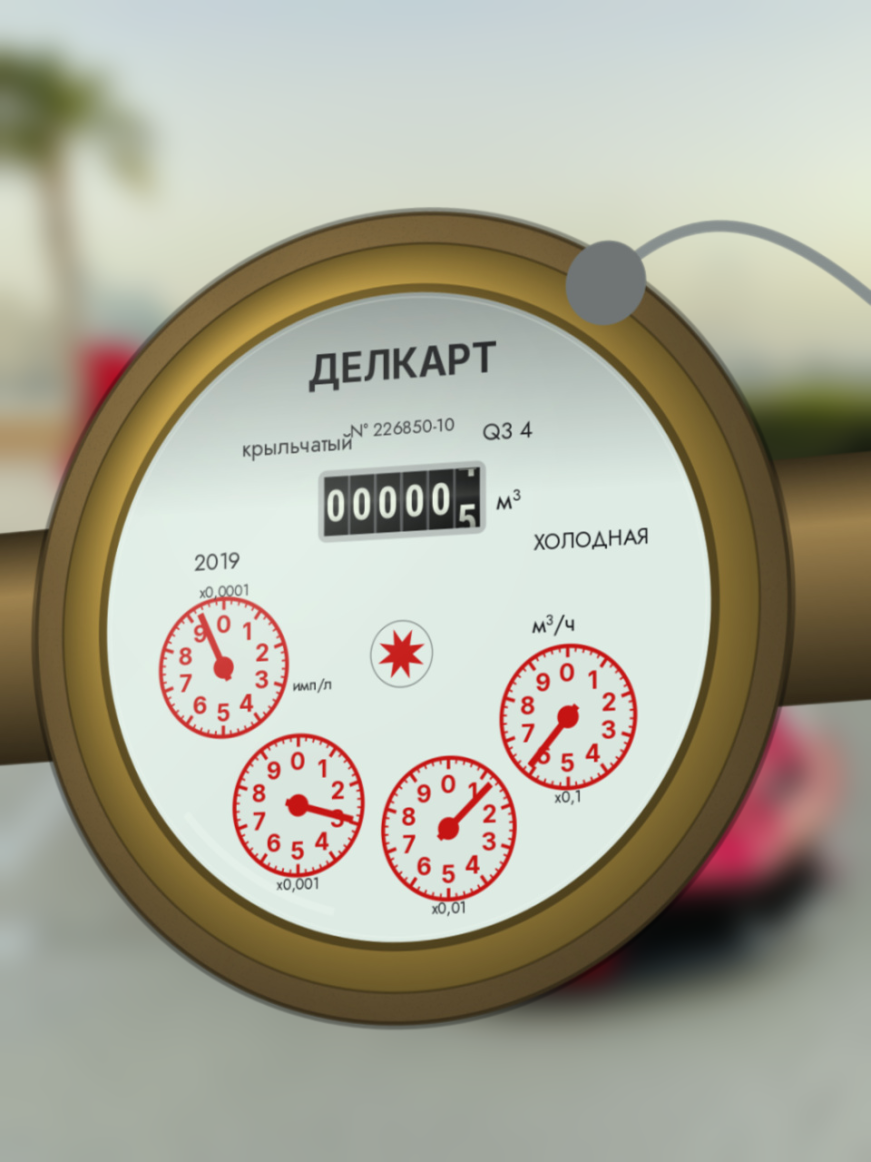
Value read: 4.6129m³
